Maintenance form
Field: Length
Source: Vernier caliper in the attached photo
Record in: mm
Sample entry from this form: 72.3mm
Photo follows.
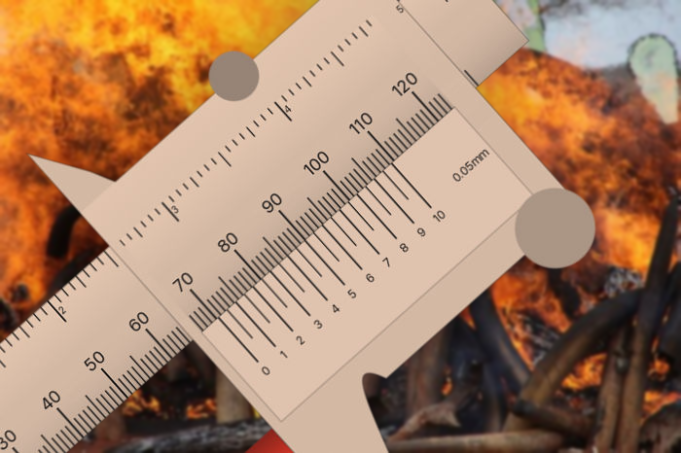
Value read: 70.4mm
